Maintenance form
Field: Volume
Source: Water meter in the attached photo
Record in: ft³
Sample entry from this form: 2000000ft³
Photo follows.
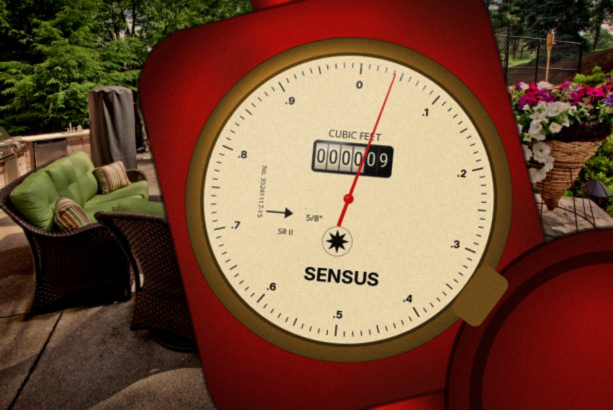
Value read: 9.04ft³
